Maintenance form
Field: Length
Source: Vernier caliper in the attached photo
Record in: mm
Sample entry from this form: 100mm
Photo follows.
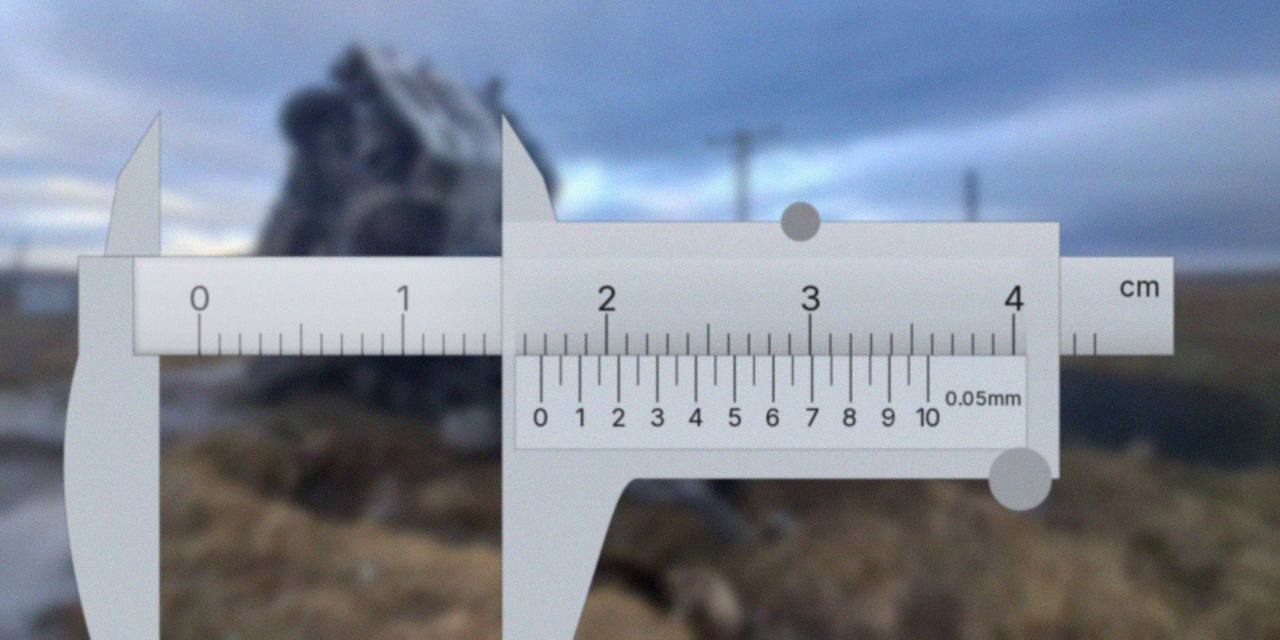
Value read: 16.8mm
